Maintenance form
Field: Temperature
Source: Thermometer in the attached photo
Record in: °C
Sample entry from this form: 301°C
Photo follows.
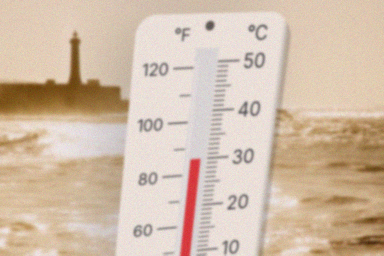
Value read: 30°C
